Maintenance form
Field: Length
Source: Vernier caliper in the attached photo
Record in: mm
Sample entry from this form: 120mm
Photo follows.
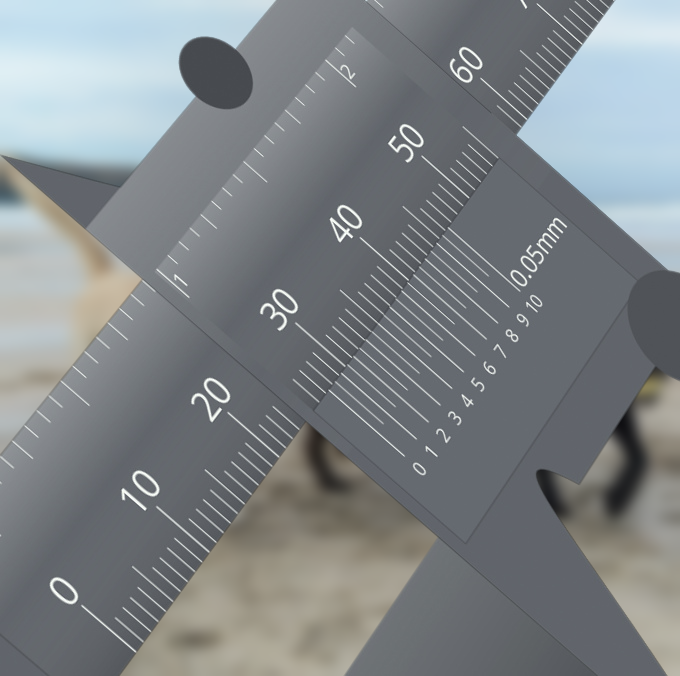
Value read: 27.4mm
